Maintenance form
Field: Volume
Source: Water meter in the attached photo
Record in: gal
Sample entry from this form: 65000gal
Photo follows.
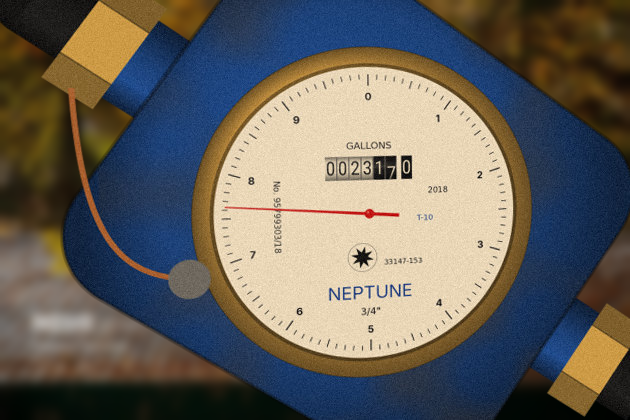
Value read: 23167.6gal
